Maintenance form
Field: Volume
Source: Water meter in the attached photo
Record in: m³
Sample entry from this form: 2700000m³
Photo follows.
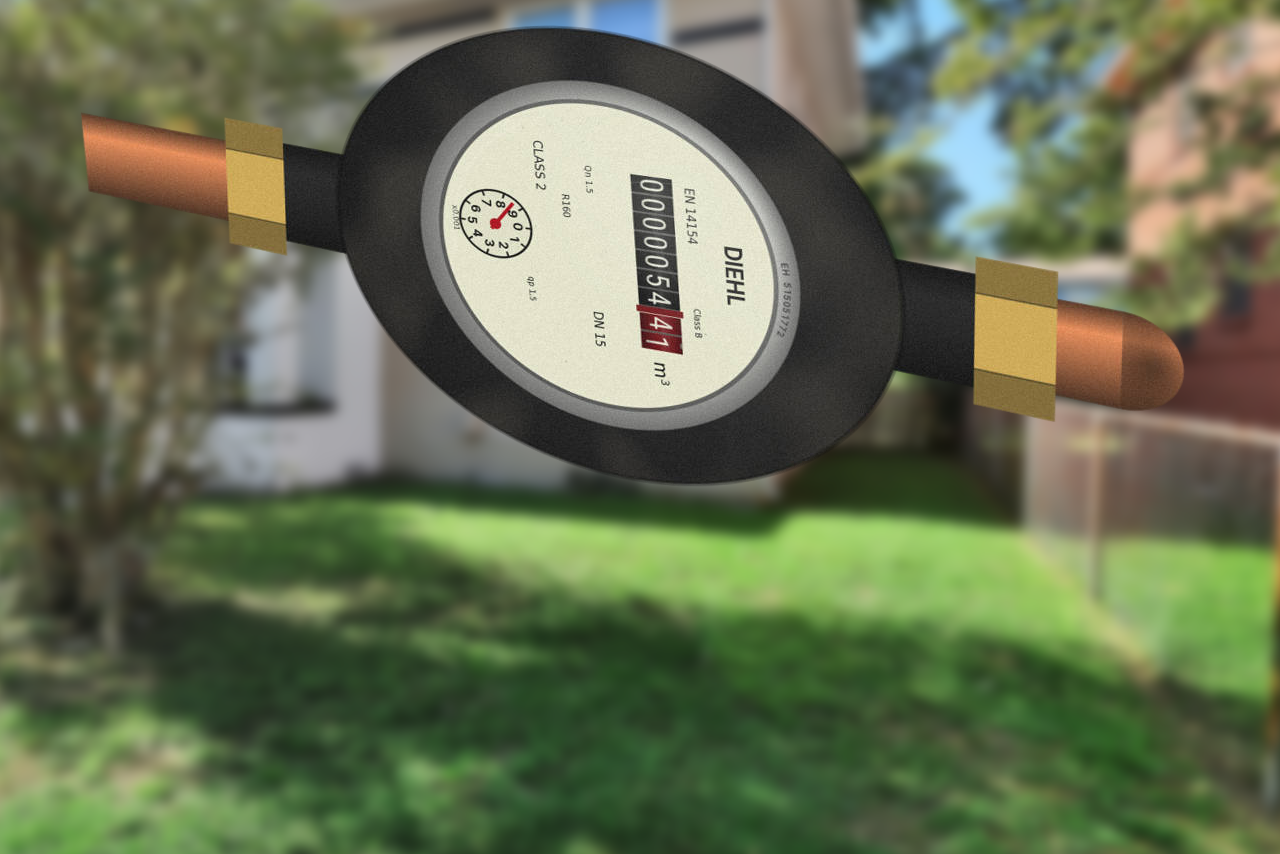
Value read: 54.408m³
